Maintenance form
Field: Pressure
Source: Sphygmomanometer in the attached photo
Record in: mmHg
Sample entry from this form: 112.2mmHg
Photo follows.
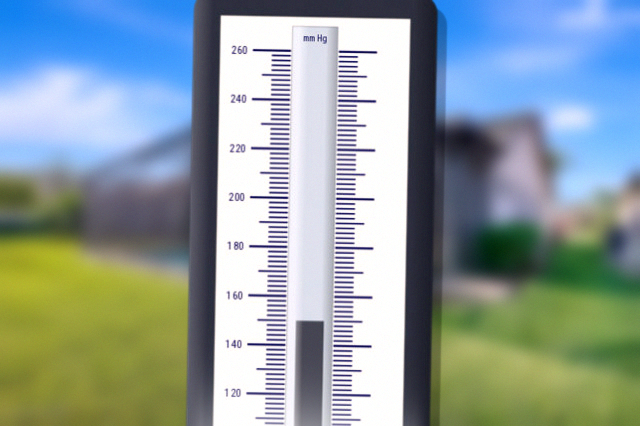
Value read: 150mmHg
